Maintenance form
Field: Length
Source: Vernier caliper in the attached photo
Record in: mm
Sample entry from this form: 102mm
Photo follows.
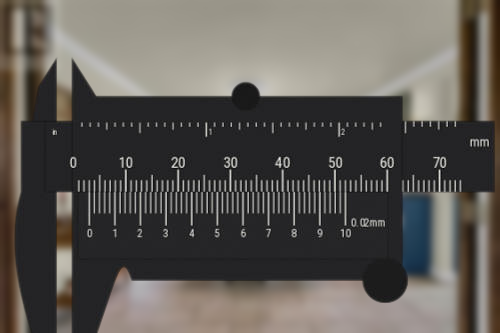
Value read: 3.0mm
